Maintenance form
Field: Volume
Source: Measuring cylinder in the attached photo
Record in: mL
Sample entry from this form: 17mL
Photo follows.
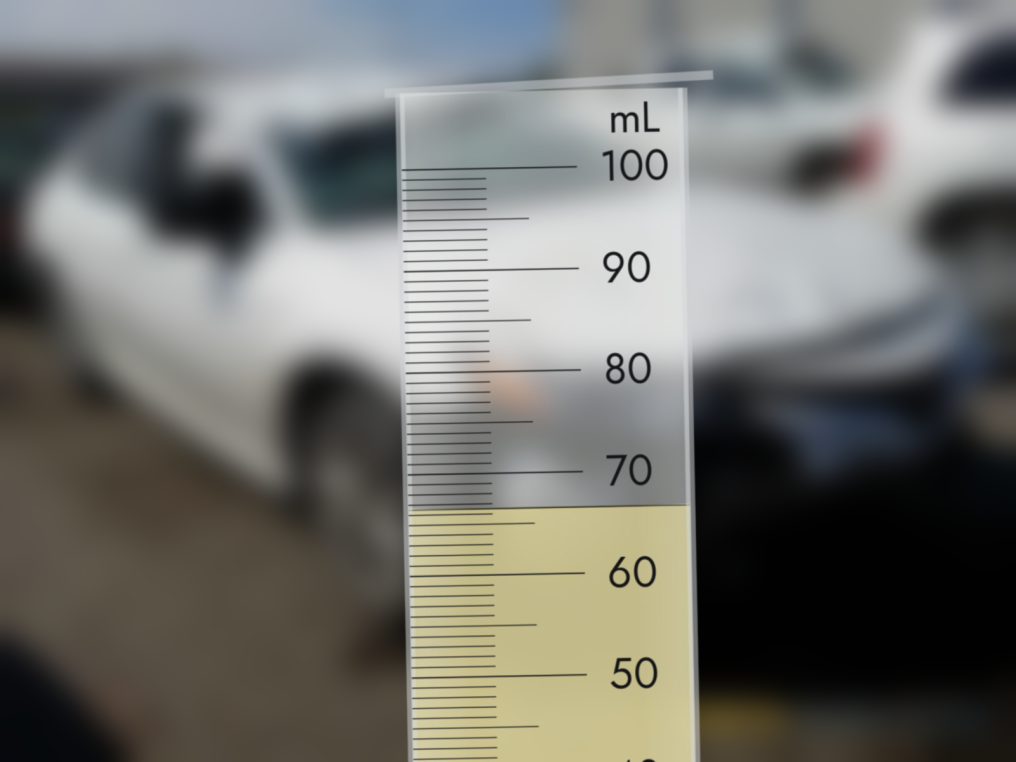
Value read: 66.5mL
